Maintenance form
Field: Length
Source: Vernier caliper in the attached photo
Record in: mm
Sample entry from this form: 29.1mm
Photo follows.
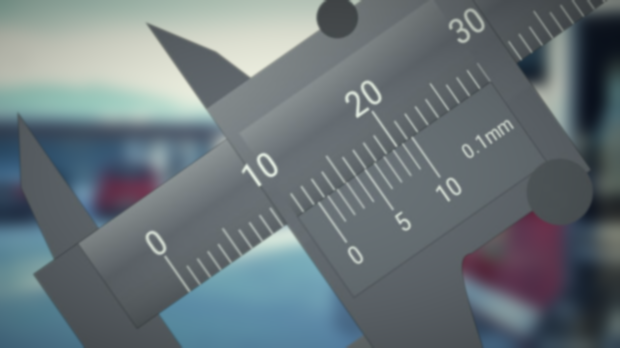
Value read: 12.4mm
